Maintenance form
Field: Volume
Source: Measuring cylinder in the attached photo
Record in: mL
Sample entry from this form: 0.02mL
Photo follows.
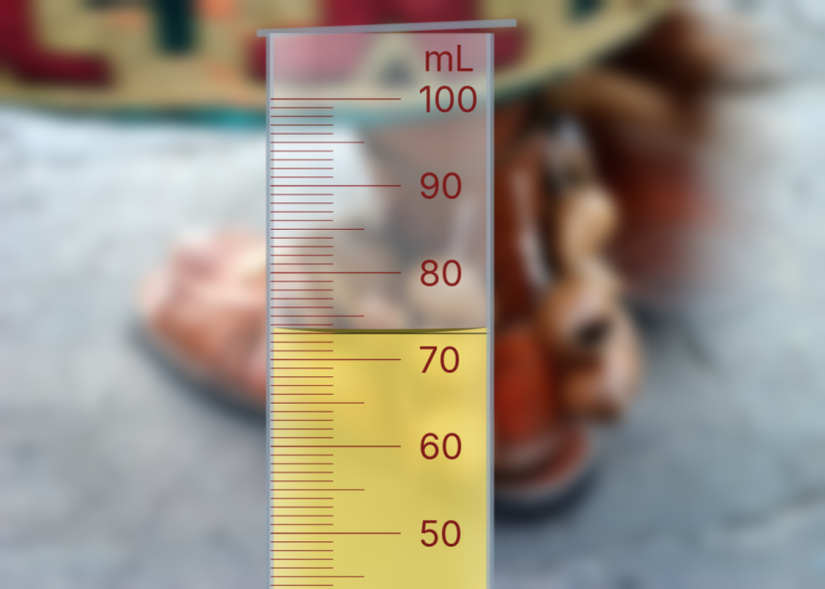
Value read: 73mL
